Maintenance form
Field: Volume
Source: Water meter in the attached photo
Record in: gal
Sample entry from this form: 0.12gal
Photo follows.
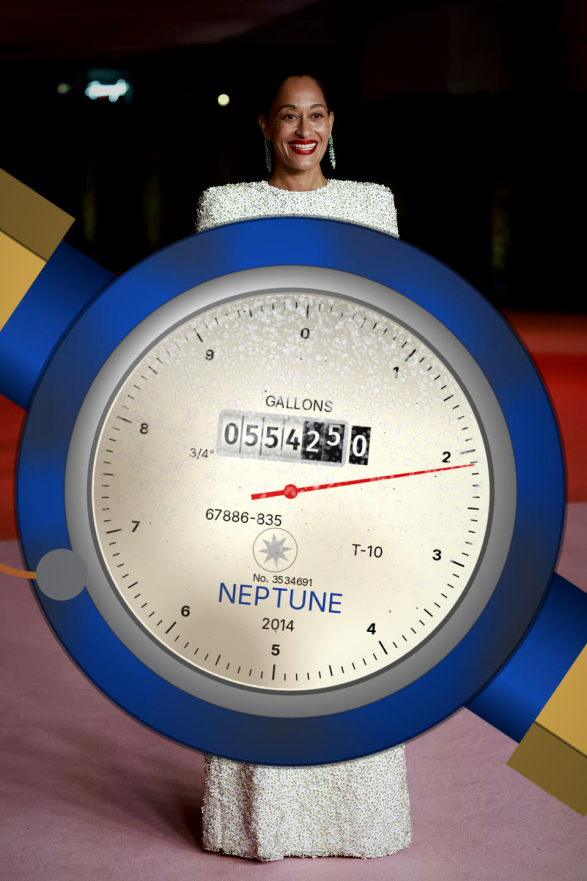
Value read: 554252.1gal
